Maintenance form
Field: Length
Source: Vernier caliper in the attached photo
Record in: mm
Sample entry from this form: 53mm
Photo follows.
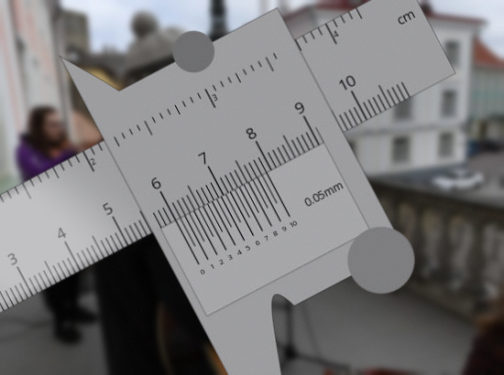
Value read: 60.0mm
